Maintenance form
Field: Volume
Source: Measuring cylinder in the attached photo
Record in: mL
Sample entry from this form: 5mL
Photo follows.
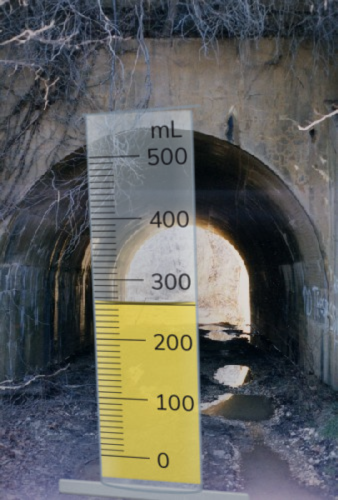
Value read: 260mL
